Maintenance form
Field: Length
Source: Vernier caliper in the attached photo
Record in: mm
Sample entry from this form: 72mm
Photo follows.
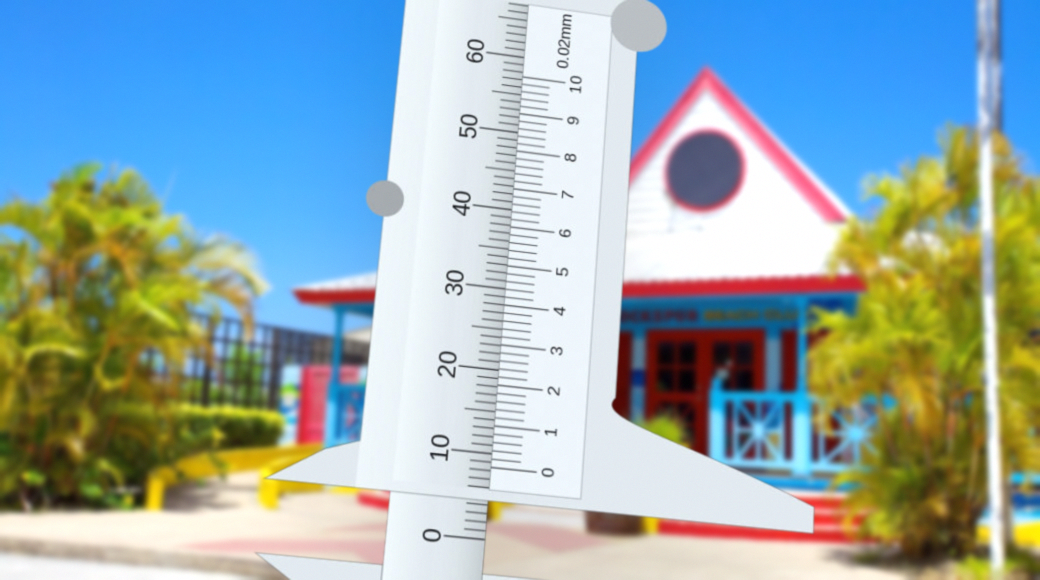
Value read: 8.4mm
